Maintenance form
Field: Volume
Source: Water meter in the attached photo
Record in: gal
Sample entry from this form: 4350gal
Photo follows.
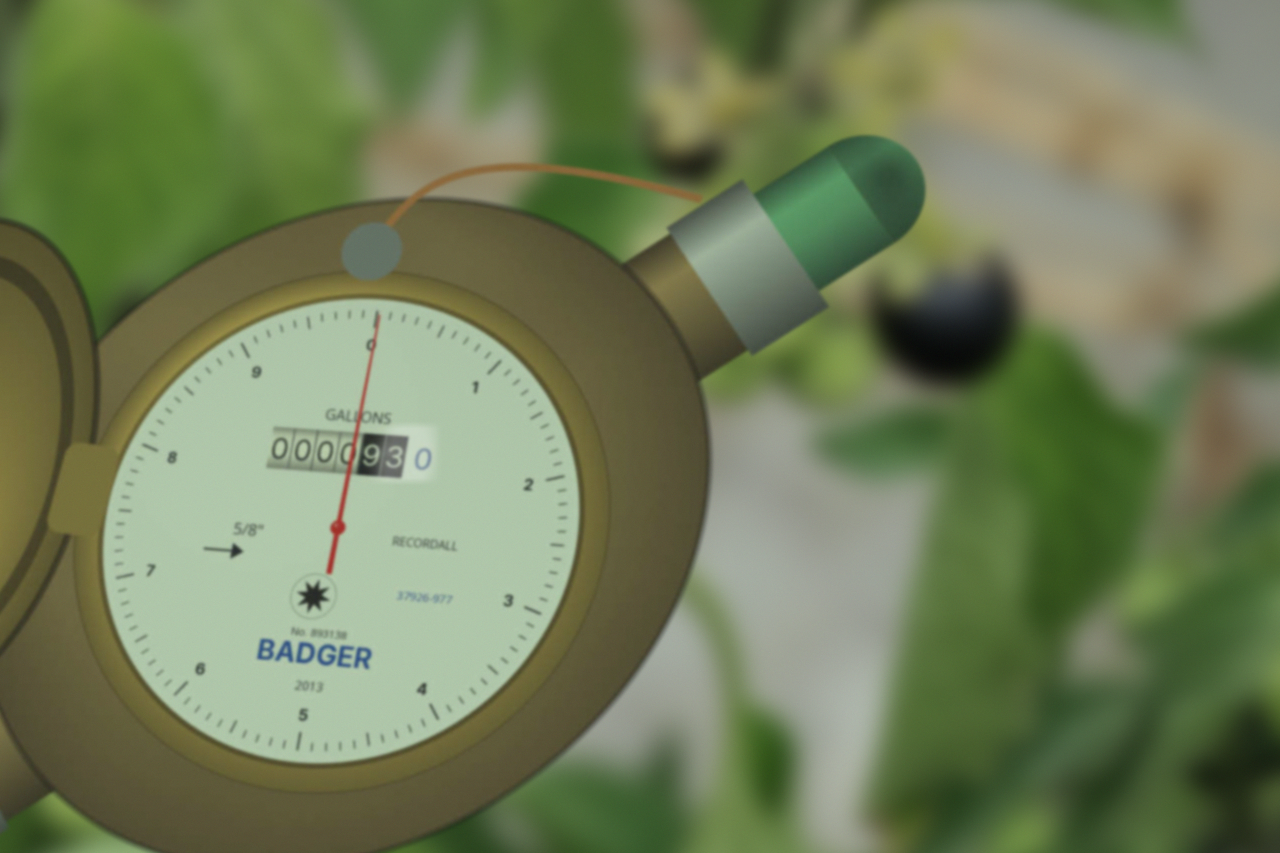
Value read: 930.0gal
